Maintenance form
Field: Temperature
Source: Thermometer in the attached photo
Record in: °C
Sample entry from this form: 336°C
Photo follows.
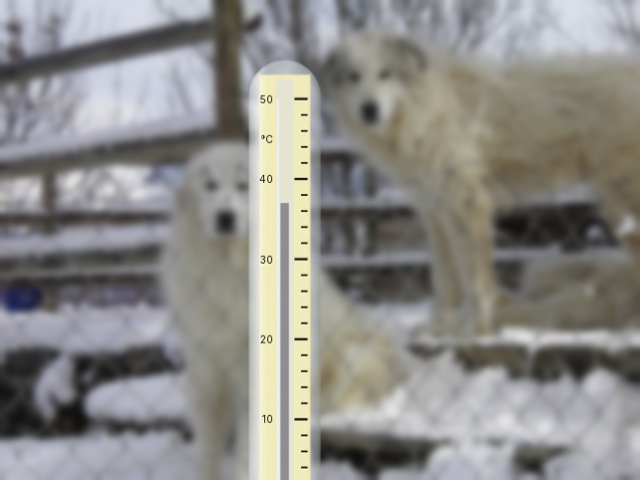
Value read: 37°C
